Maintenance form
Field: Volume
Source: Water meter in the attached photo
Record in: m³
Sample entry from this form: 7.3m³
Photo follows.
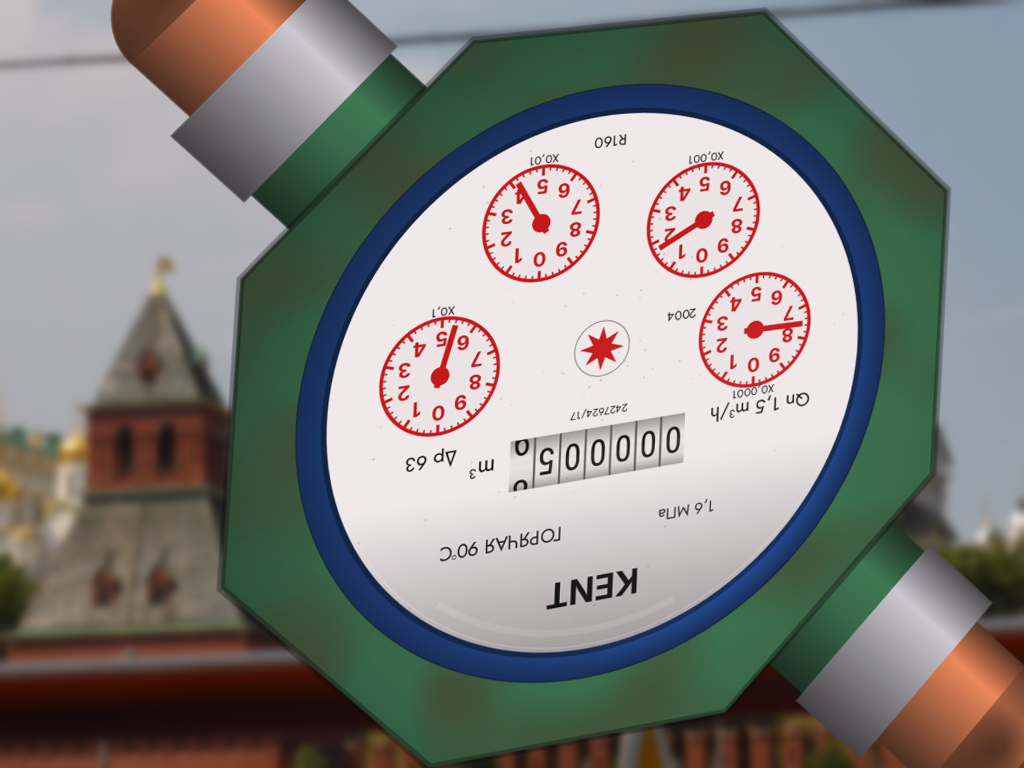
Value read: 58.5417m³
